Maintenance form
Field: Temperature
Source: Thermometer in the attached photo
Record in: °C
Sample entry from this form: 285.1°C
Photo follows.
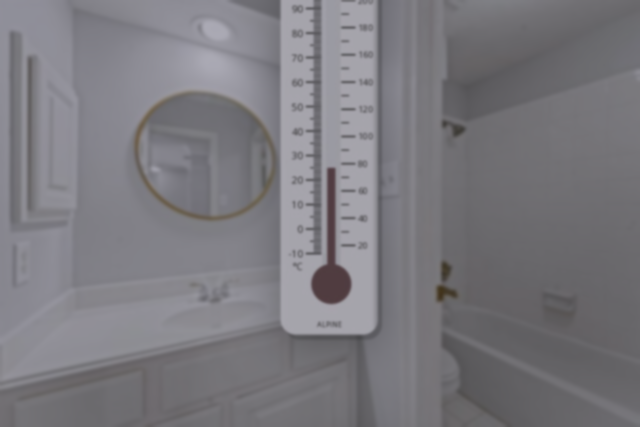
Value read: 25°C
